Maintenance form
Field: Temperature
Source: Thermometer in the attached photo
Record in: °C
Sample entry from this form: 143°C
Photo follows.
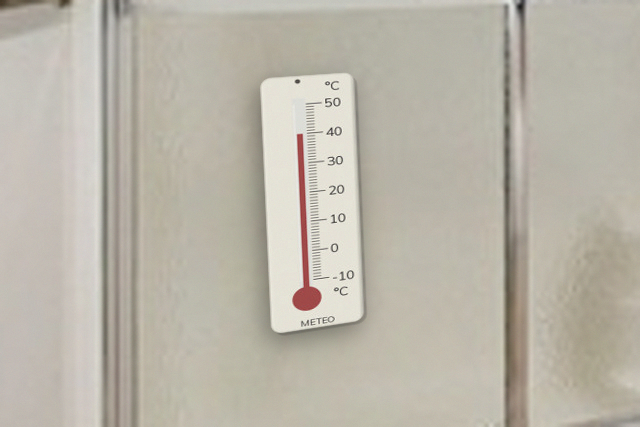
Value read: 40°C
